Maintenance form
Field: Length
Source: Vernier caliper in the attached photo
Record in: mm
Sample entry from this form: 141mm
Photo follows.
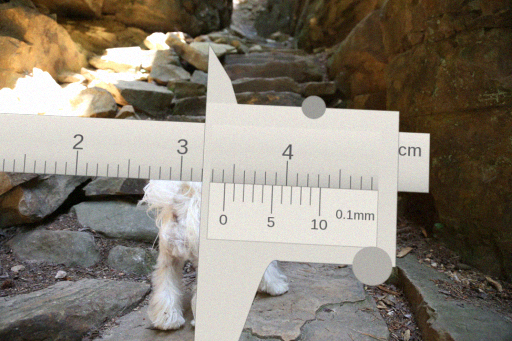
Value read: 34.2mm
